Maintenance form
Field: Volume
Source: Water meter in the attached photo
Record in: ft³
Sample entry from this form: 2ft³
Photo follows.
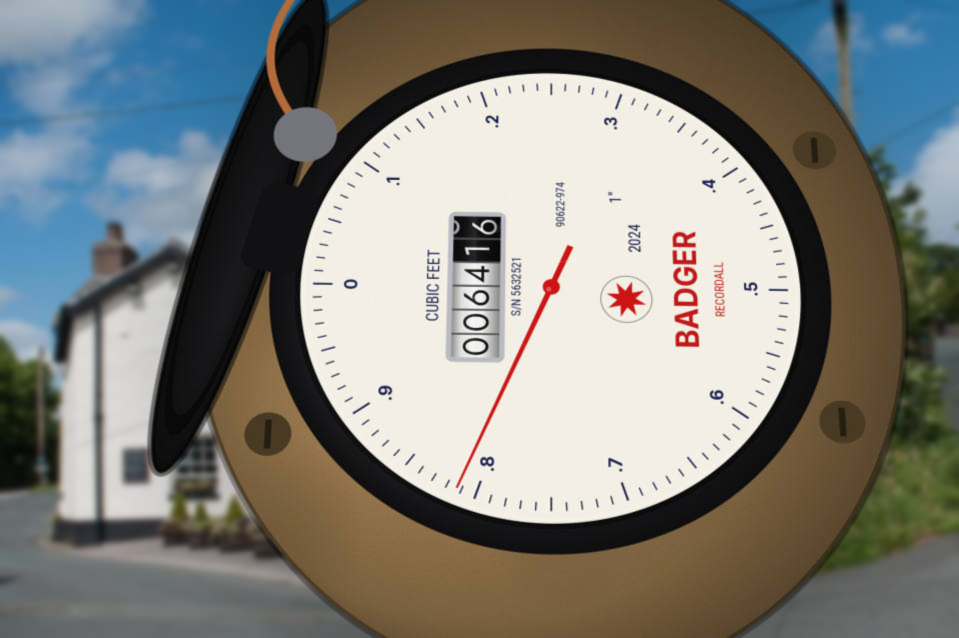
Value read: 6415.81ft³
